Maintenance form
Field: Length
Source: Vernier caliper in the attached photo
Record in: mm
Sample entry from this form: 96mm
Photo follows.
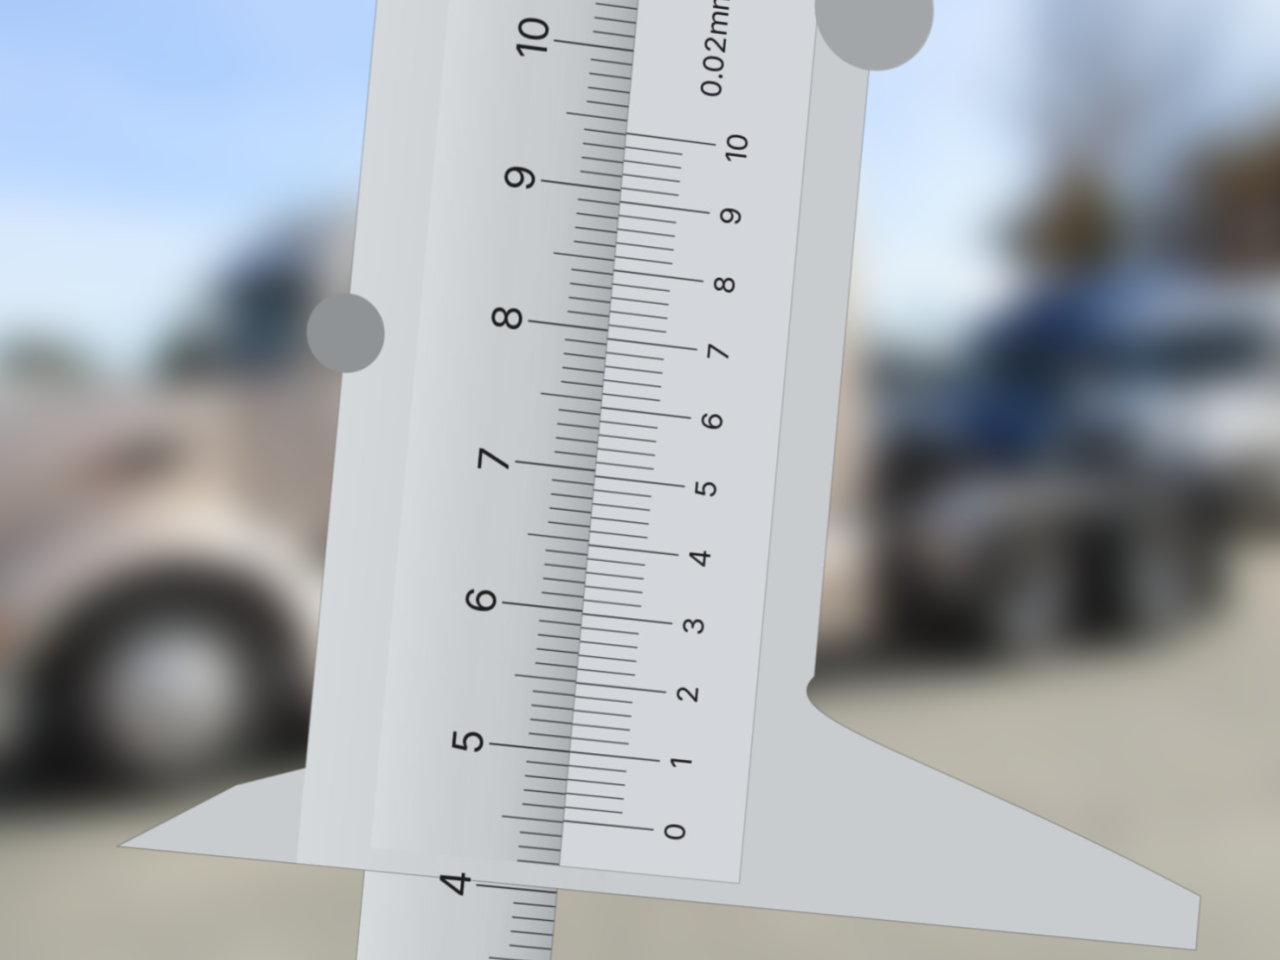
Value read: 45.1mm
